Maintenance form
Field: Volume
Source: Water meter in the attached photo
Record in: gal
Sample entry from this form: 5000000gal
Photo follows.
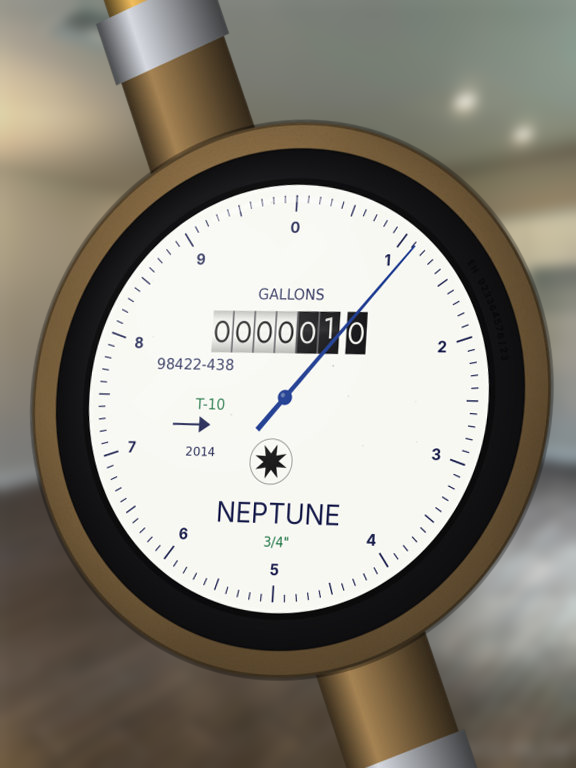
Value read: 11.1gal
